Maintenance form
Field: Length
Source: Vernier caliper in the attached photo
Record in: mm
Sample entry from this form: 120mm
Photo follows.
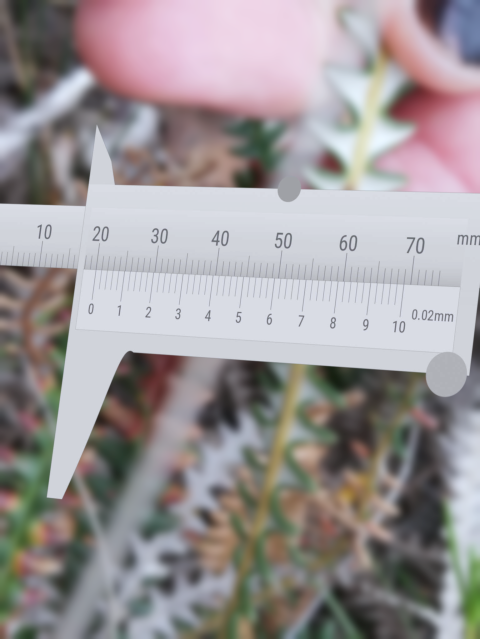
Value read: 20.0mm
